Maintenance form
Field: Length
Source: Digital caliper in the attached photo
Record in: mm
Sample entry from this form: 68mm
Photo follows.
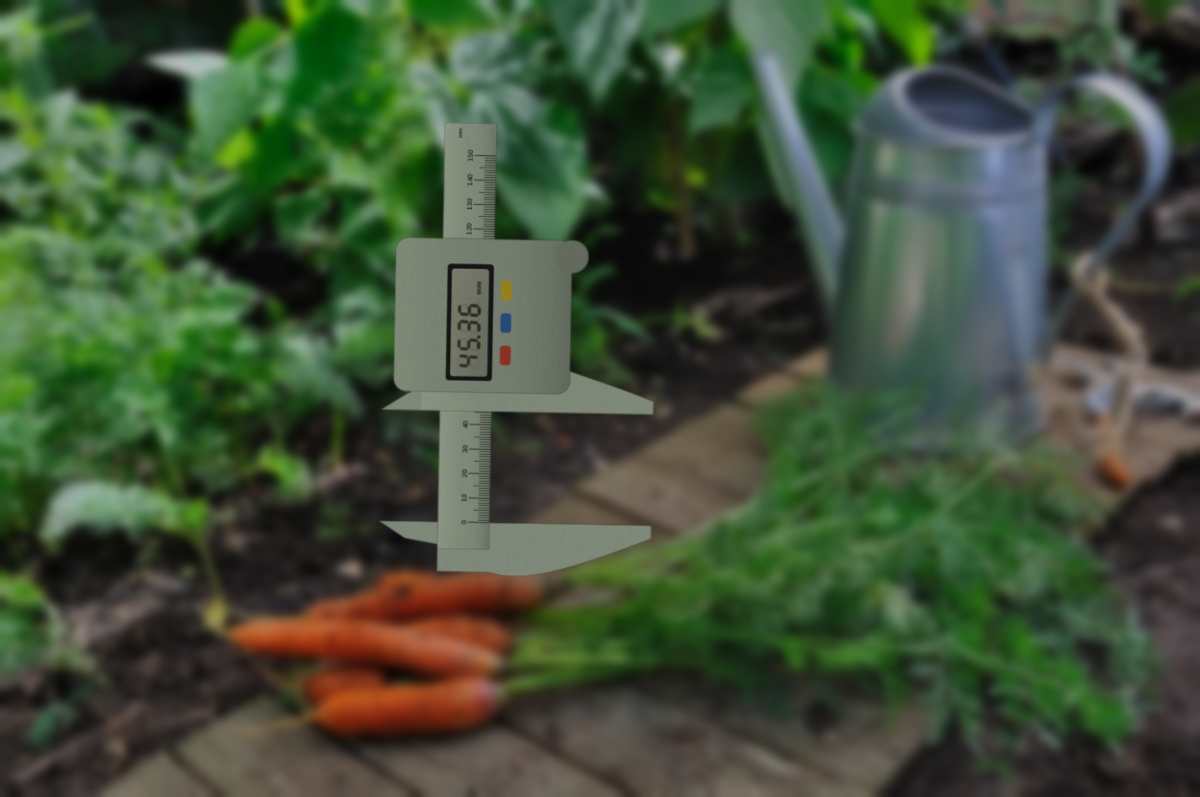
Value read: 45.36mm
